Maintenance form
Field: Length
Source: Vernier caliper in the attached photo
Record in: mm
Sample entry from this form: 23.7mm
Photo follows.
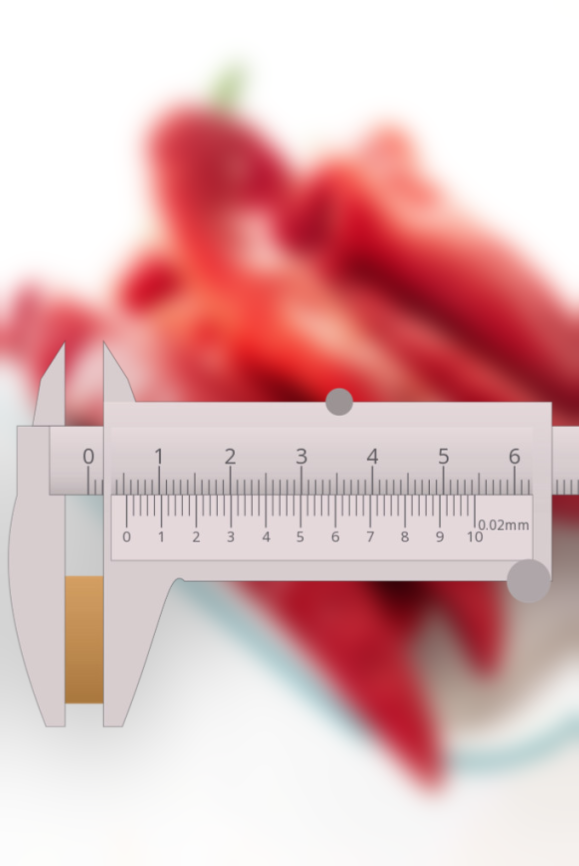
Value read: 5.4mm
